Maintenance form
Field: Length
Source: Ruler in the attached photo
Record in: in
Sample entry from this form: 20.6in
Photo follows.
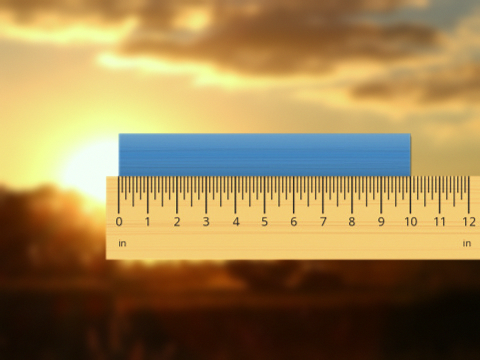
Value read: 10in
